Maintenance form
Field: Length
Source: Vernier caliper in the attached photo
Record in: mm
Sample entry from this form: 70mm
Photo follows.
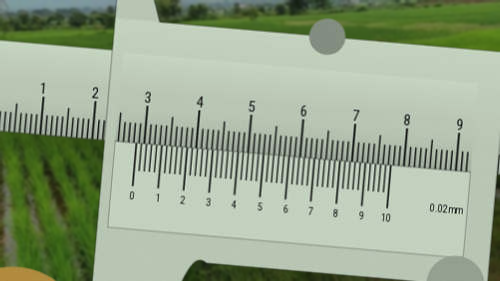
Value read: 28.5mm
